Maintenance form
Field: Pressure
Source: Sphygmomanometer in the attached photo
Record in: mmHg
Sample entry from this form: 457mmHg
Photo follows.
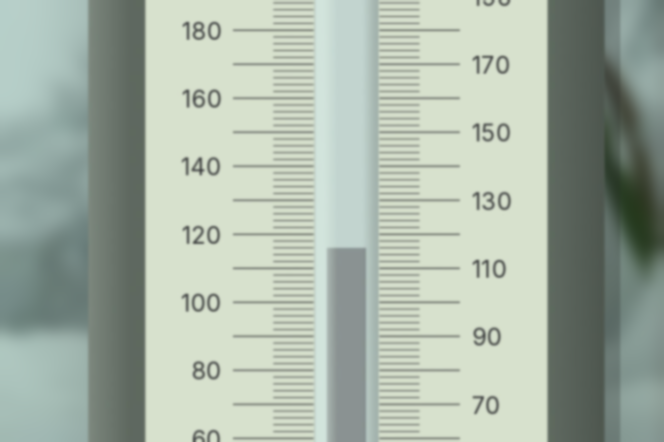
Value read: 116mmHg
